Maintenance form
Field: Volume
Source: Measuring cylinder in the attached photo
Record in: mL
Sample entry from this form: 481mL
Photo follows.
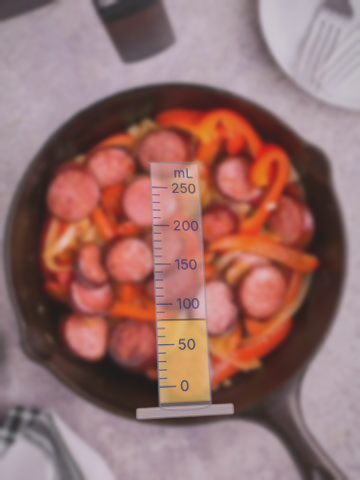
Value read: 80mL
